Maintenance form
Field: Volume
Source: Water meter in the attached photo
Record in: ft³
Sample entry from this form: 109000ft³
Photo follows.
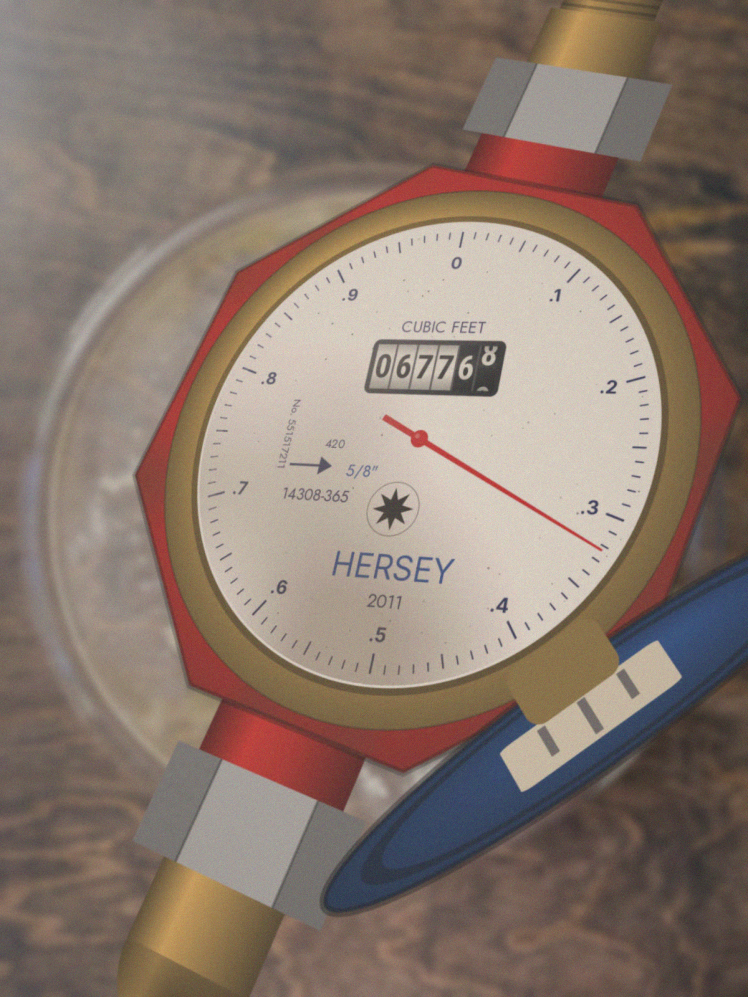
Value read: 67768.32ft³
